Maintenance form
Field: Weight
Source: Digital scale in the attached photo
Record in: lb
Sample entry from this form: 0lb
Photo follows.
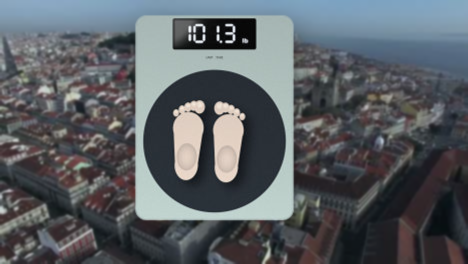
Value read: 101.3lb
